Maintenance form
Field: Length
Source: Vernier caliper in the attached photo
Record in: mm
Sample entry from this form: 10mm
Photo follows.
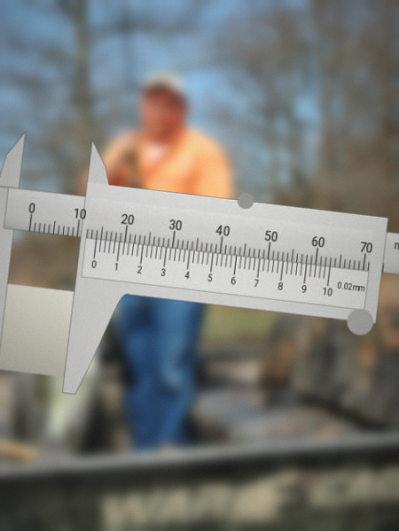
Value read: 14.0mm
